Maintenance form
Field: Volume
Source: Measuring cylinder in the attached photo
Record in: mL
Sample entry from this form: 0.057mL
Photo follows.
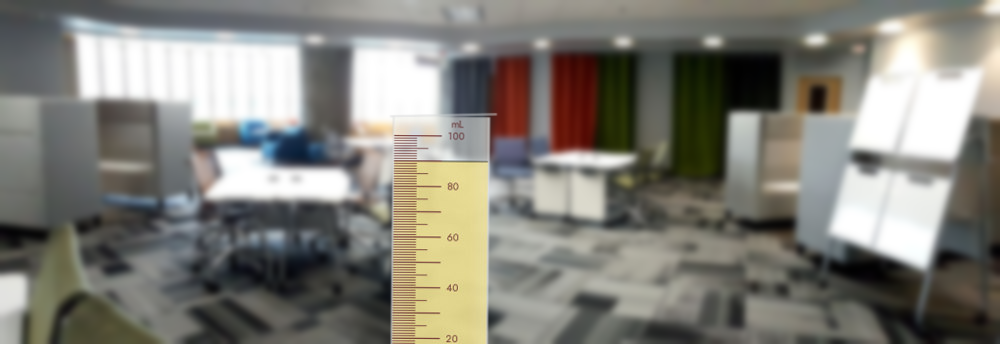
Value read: 90mL
